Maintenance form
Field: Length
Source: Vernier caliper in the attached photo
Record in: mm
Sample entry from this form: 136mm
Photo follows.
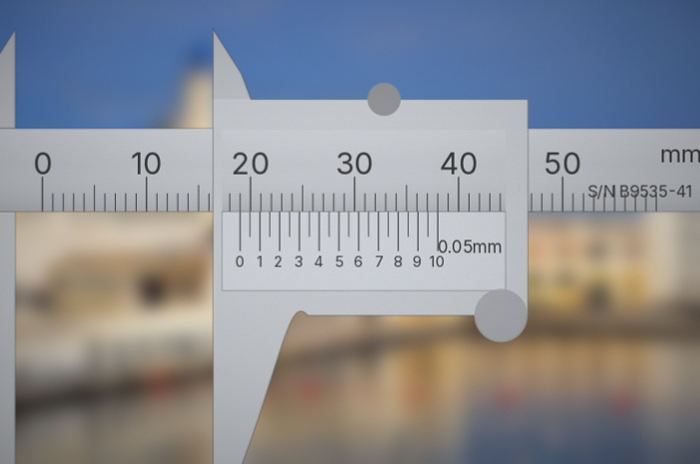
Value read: 19.0mm
